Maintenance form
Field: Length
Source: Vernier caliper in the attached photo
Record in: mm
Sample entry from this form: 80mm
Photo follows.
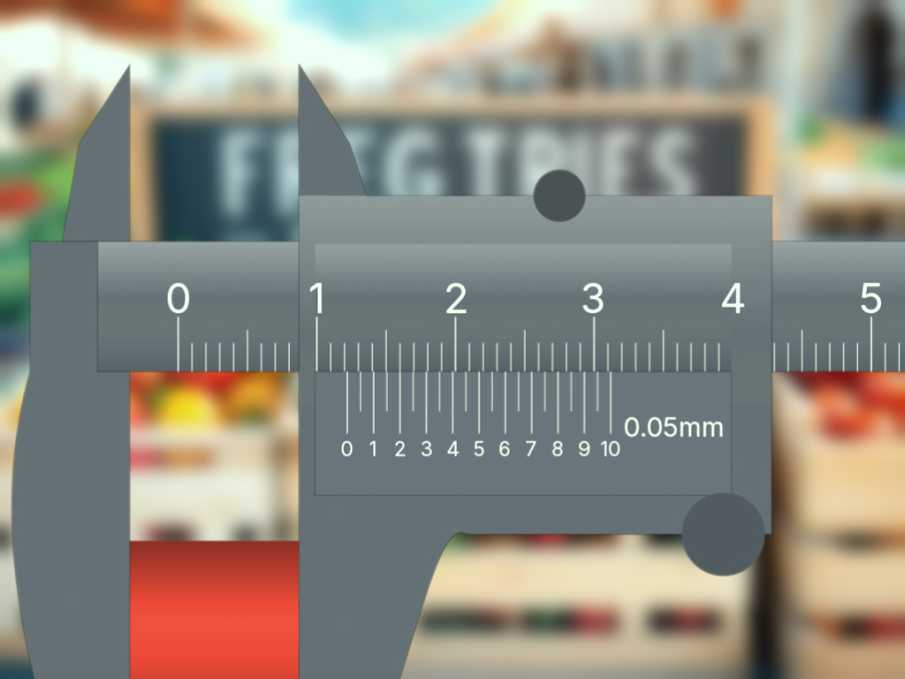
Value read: 12.2mm
